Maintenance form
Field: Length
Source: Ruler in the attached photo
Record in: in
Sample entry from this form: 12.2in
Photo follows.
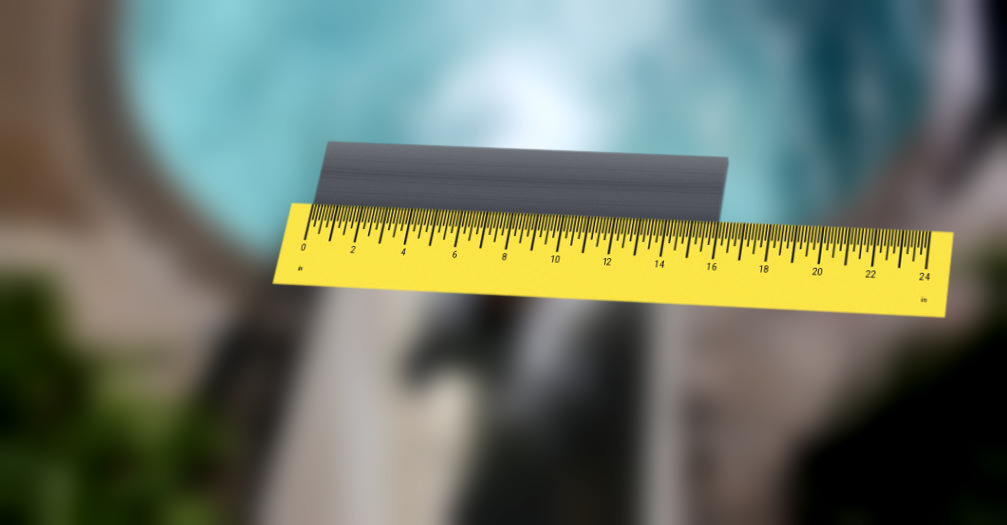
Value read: 16in
